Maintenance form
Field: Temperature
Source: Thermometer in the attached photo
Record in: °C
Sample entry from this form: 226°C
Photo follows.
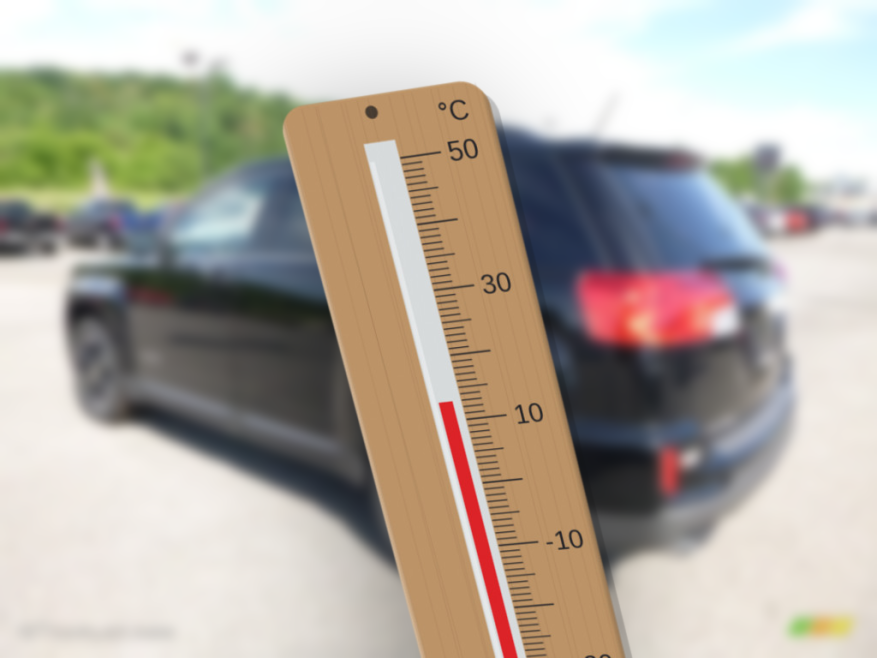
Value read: 13°C
